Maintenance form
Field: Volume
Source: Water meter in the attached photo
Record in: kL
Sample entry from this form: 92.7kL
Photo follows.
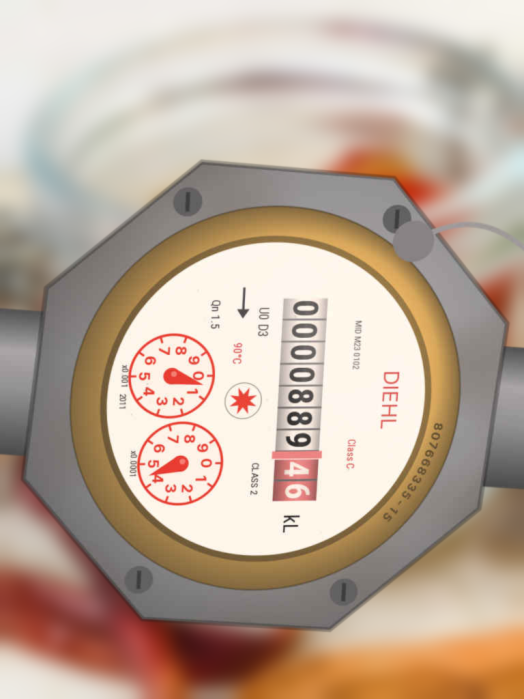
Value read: 889.4604kL
